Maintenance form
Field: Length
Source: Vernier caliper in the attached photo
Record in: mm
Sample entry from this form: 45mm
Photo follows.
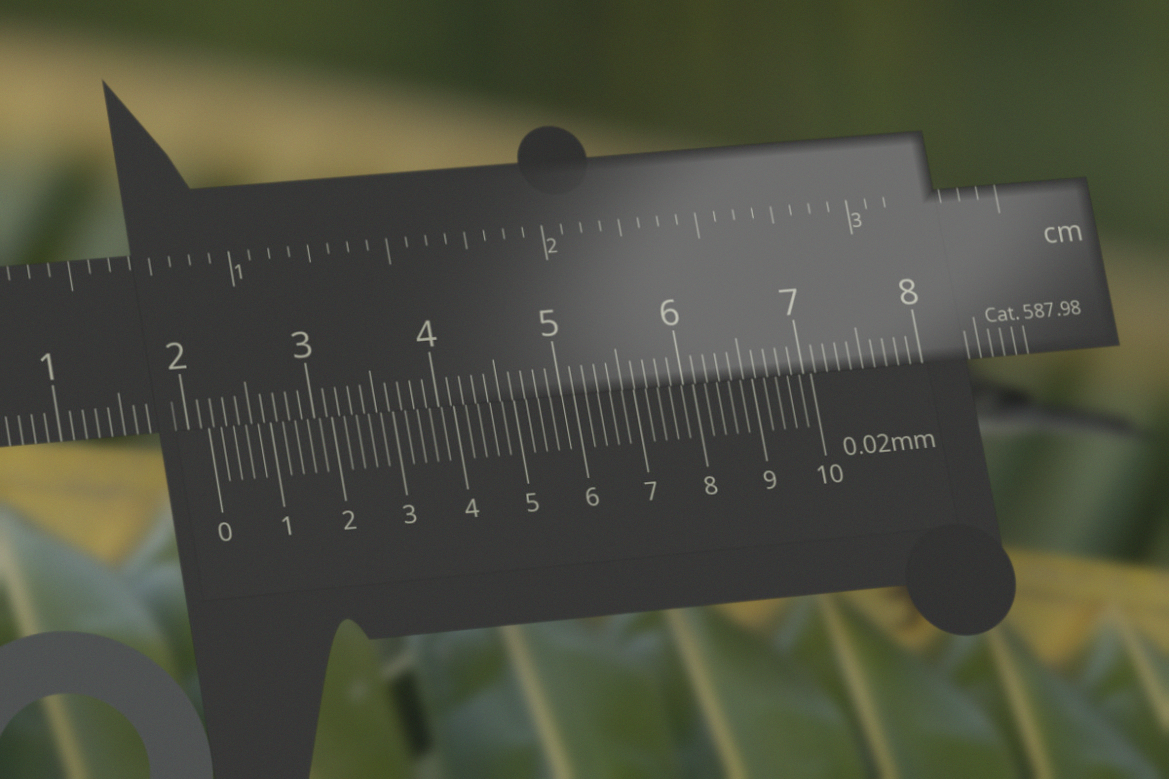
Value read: 21.6mm
